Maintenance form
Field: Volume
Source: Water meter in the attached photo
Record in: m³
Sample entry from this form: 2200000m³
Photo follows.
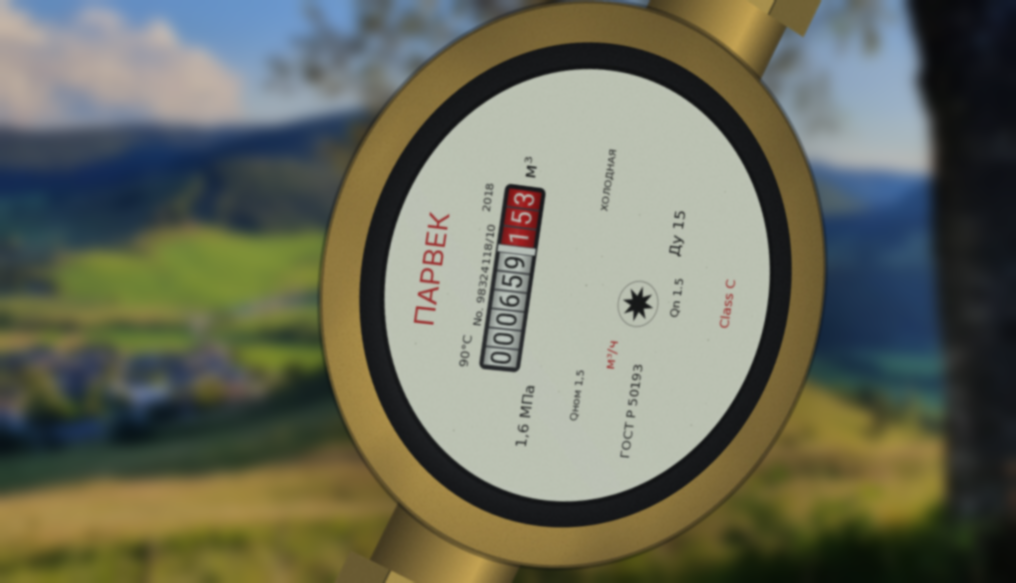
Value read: 659.153m³
